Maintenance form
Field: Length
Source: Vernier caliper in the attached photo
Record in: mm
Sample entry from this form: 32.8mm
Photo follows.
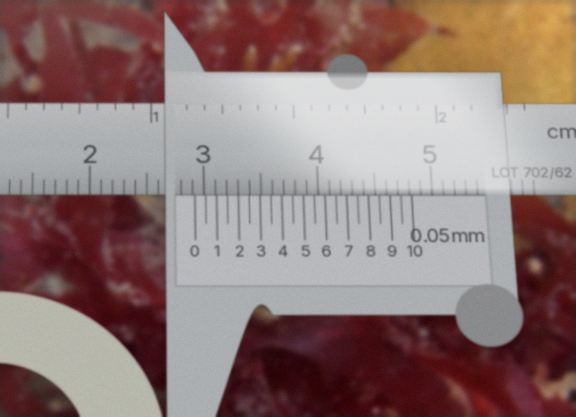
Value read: 29.2mm
